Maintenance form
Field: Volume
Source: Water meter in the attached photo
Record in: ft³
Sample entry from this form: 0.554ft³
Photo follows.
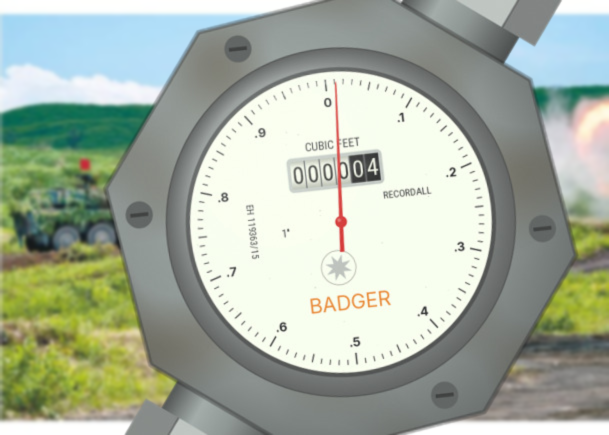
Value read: 4.01ft³
